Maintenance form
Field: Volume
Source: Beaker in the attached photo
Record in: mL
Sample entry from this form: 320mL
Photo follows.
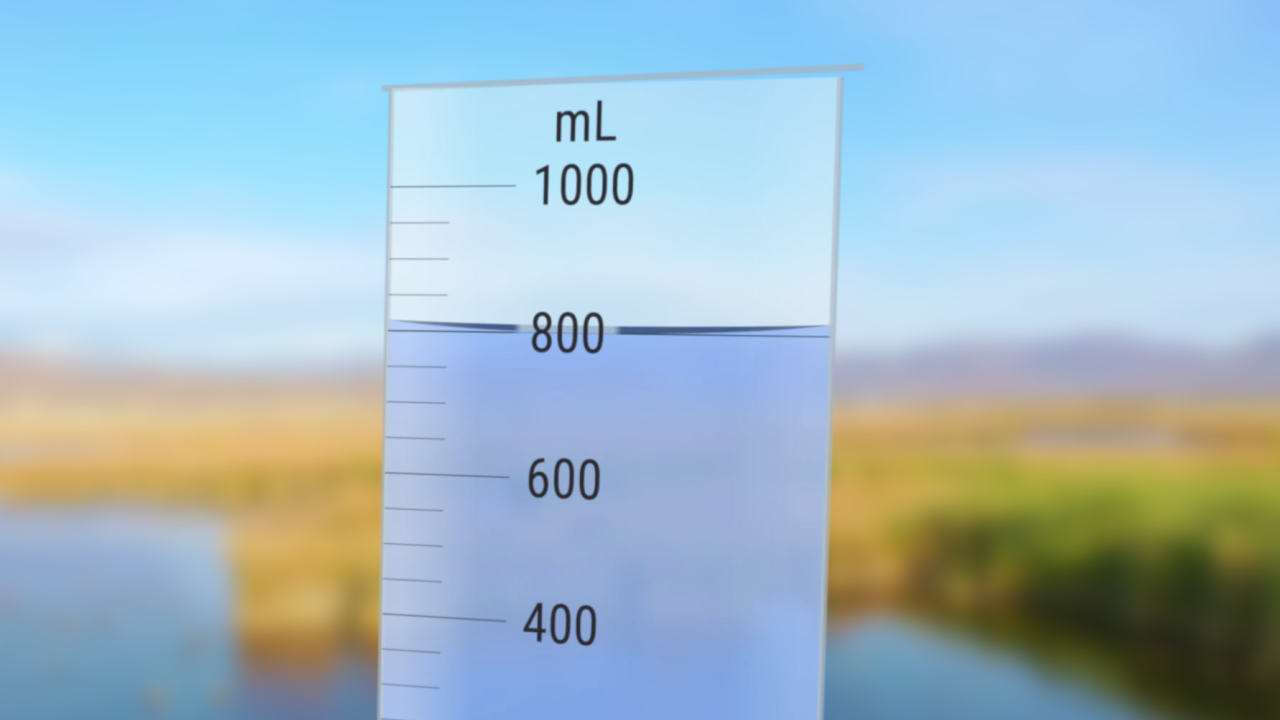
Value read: 800mL
